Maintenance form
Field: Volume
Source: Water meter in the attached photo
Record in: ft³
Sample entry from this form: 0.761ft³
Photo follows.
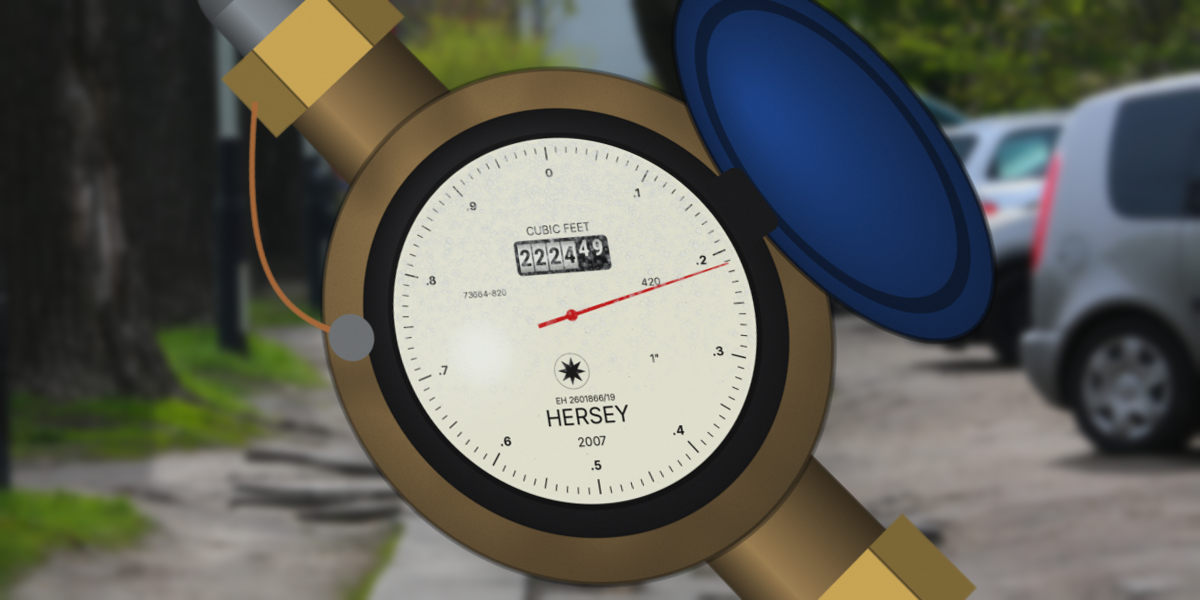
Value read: 222449.21ft³
